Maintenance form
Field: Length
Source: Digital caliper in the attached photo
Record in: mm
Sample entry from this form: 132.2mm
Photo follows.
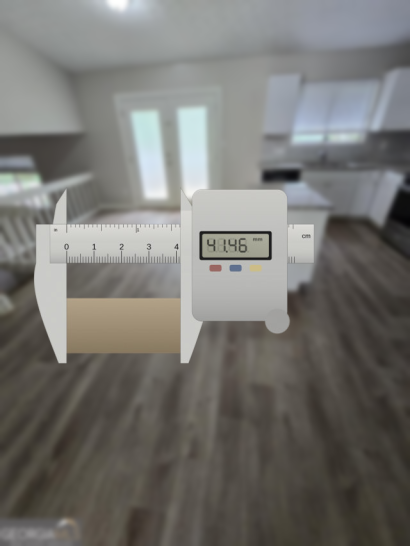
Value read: 41.46mm
